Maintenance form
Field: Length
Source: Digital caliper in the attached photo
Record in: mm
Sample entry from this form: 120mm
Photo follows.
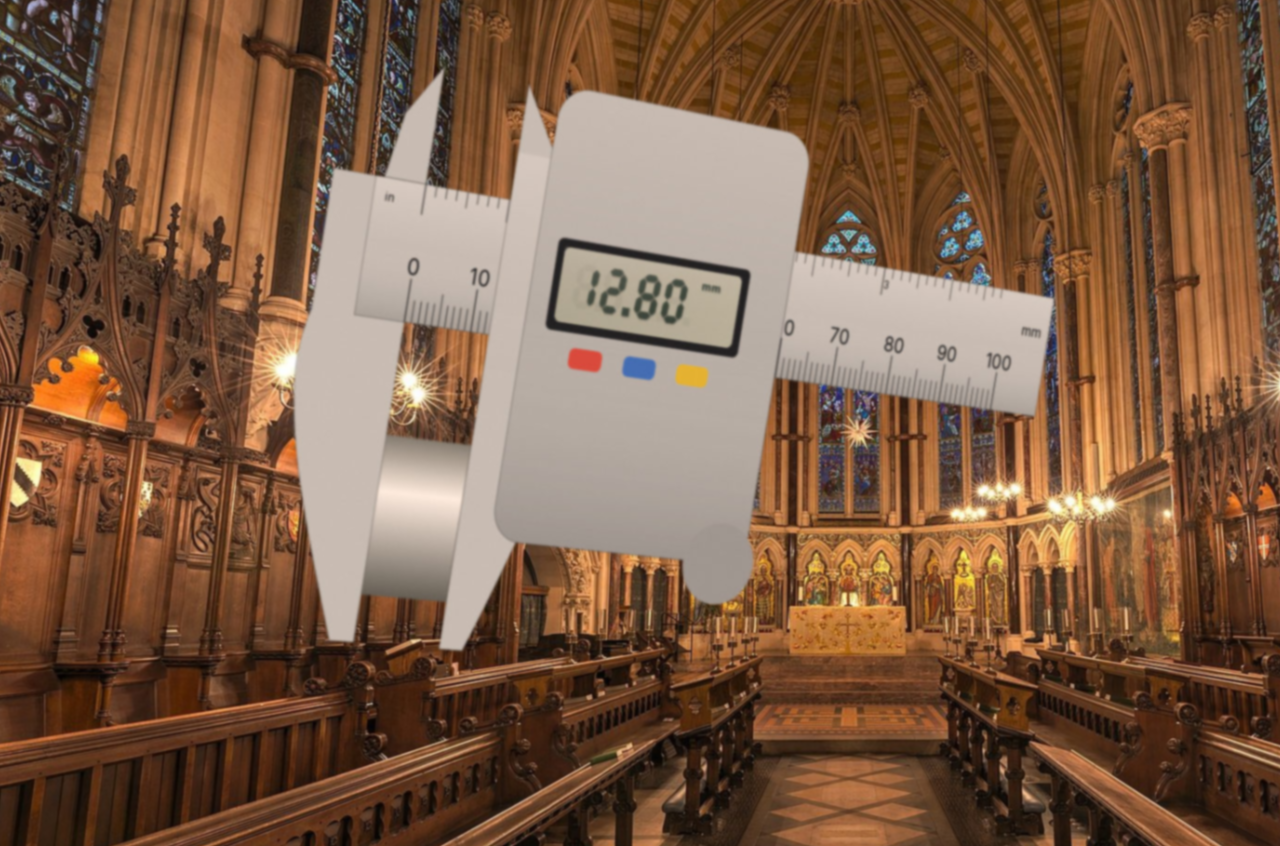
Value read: 12.80mm
